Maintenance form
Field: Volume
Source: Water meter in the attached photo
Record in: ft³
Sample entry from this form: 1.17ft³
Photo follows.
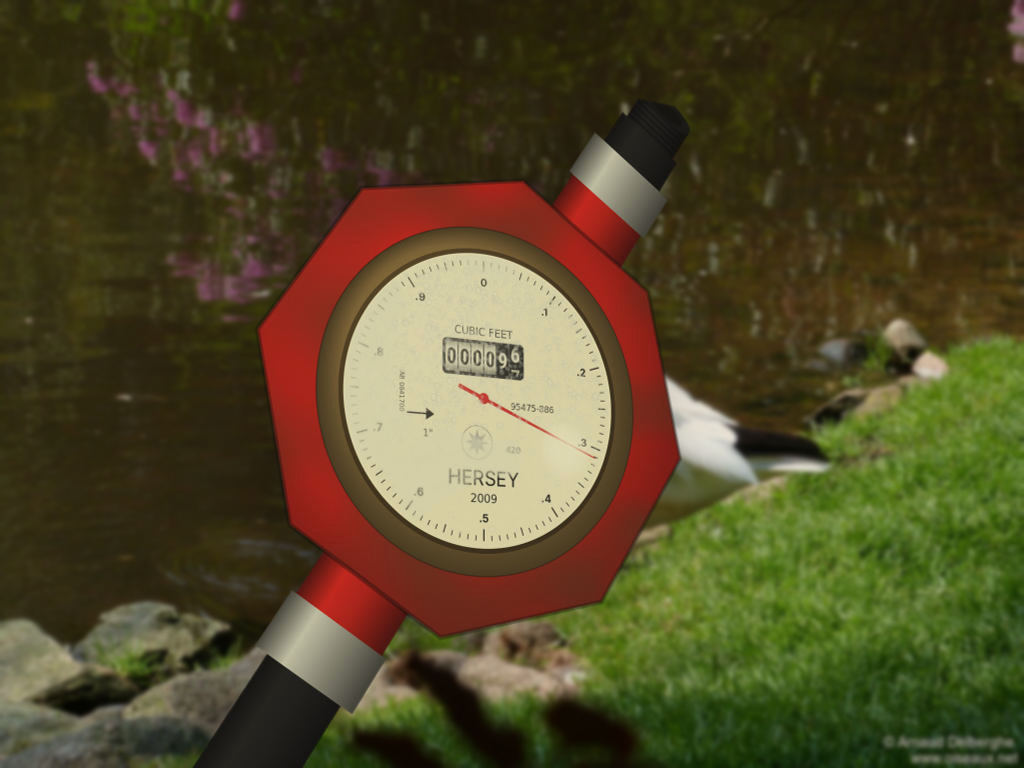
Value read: 96.31ft³
